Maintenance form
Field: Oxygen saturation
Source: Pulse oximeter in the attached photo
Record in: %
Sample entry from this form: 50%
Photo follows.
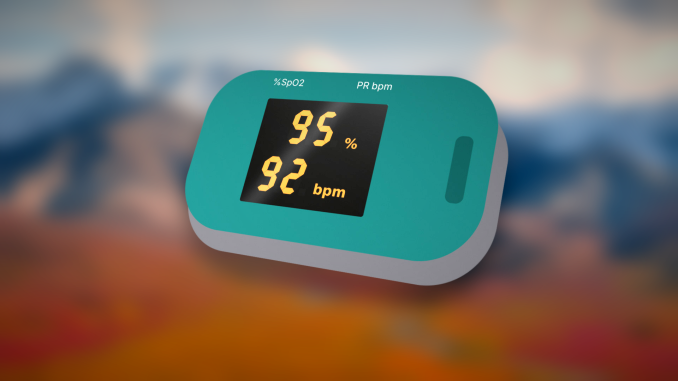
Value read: 95%
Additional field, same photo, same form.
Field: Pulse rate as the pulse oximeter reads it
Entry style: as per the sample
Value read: 92bpm
